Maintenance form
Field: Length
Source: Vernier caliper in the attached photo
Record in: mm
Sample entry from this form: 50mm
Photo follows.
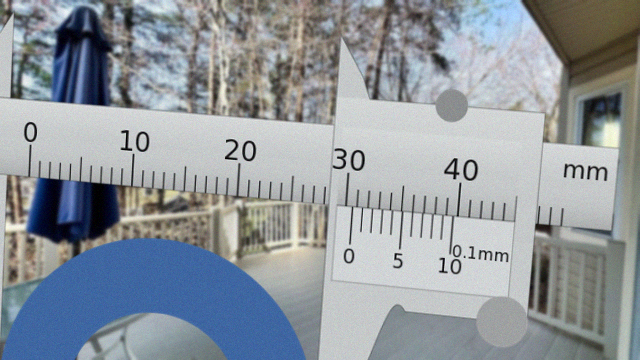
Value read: 30.6mm
